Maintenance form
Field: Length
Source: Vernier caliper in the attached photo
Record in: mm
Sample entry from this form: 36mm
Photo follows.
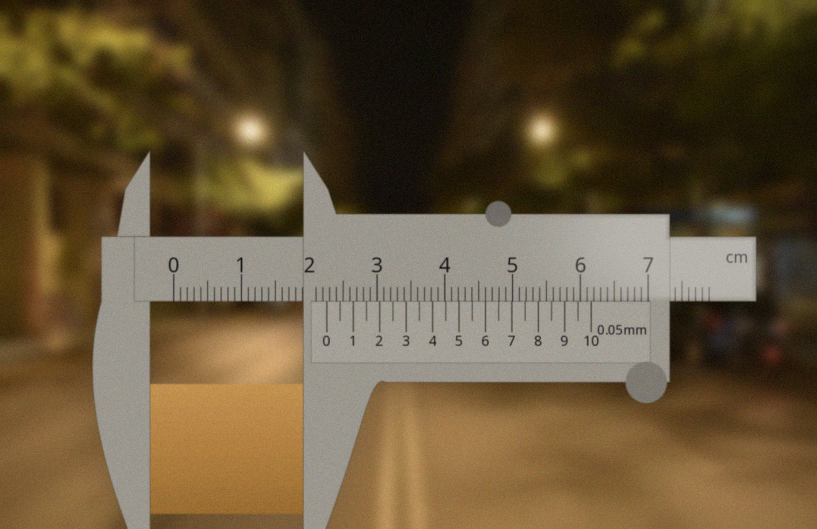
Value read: 22.6mm
